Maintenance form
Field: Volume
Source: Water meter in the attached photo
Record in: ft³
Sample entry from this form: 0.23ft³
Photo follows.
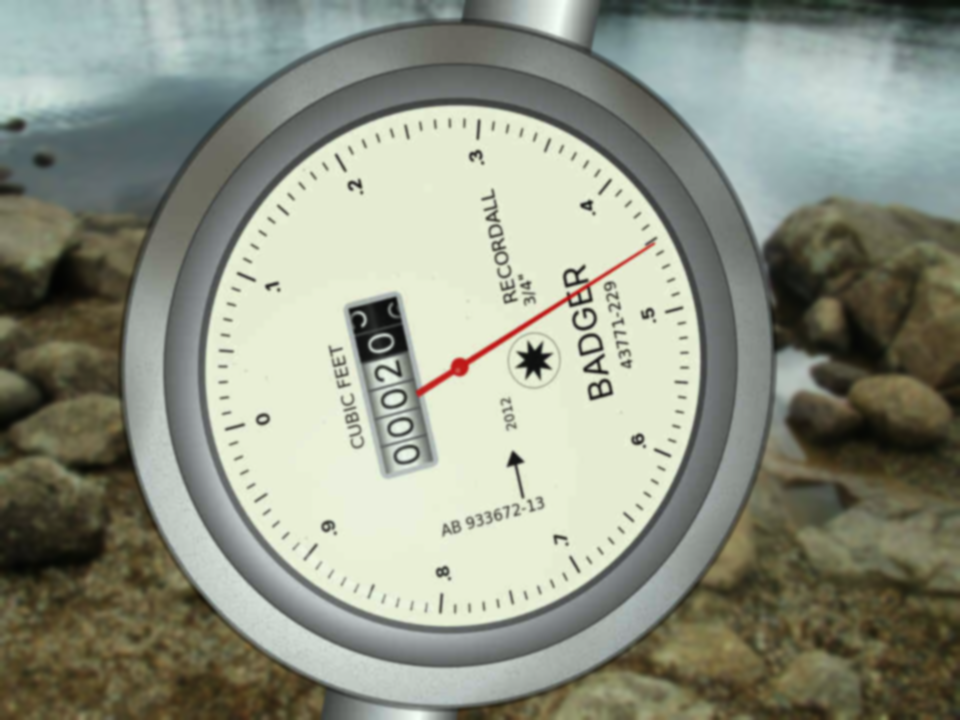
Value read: 205.45ft³
